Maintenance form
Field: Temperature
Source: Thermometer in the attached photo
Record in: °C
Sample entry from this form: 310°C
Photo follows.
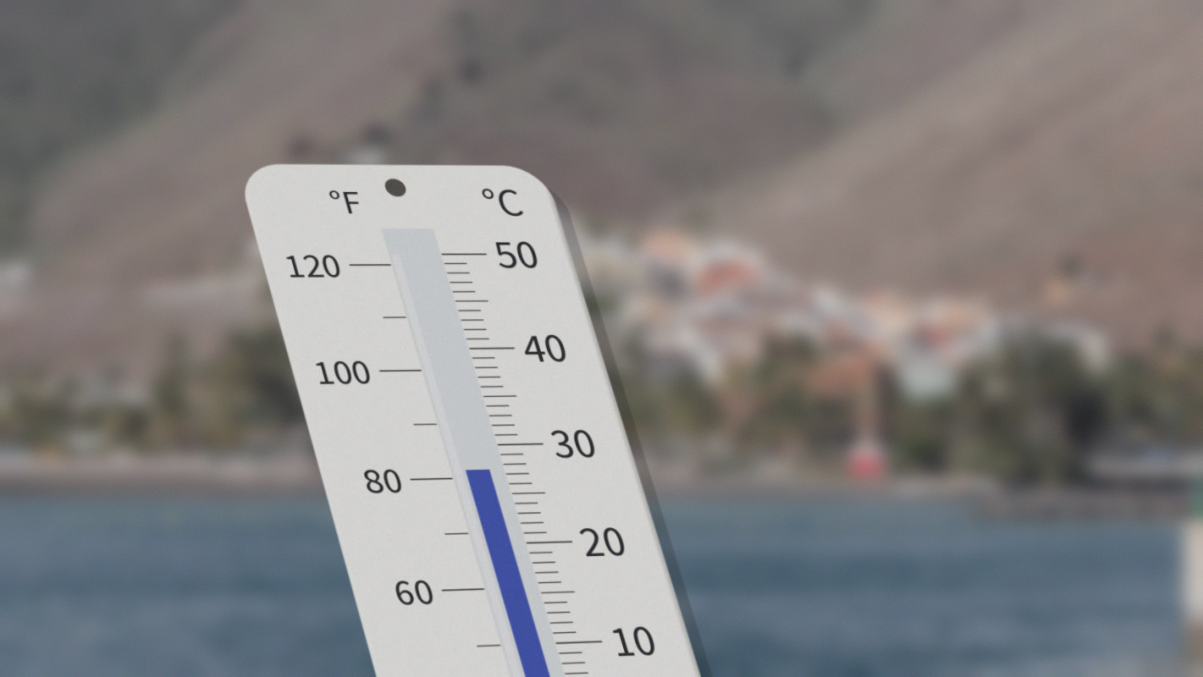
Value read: 27.5°C
